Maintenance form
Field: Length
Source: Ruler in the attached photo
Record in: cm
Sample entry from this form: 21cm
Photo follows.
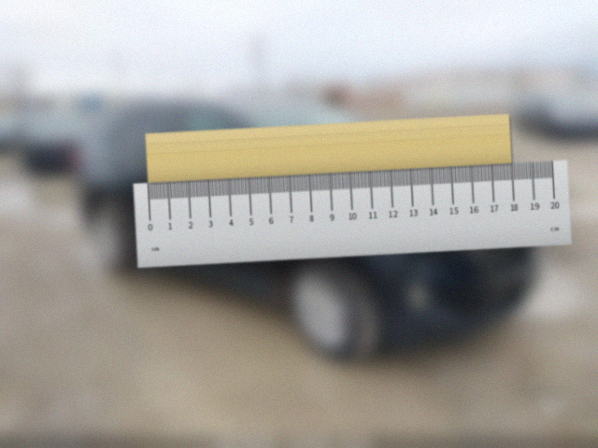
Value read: 18cm
